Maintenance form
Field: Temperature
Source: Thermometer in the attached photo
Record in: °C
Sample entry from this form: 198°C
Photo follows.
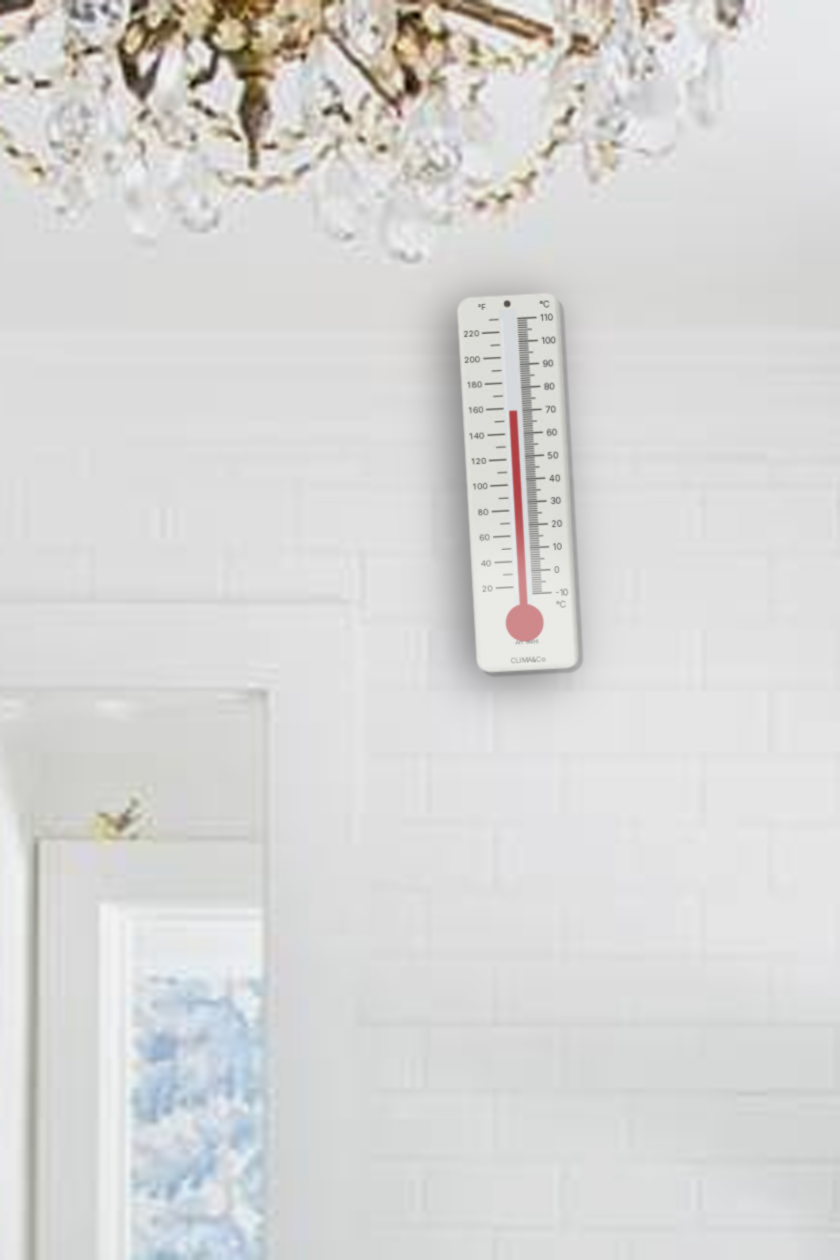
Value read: 70°C
